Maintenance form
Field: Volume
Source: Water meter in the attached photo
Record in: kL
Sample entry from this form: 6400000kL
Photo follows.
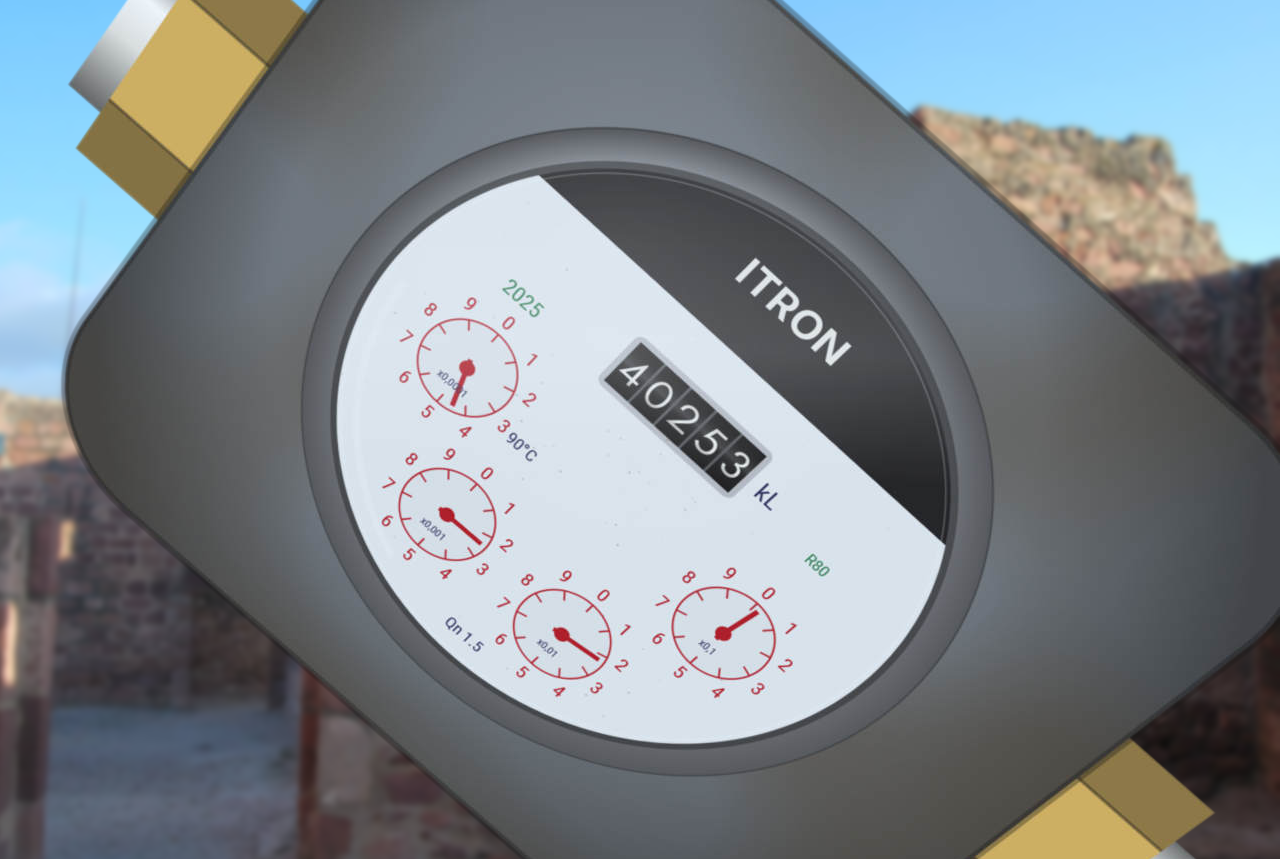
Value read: 40253.0224kL
